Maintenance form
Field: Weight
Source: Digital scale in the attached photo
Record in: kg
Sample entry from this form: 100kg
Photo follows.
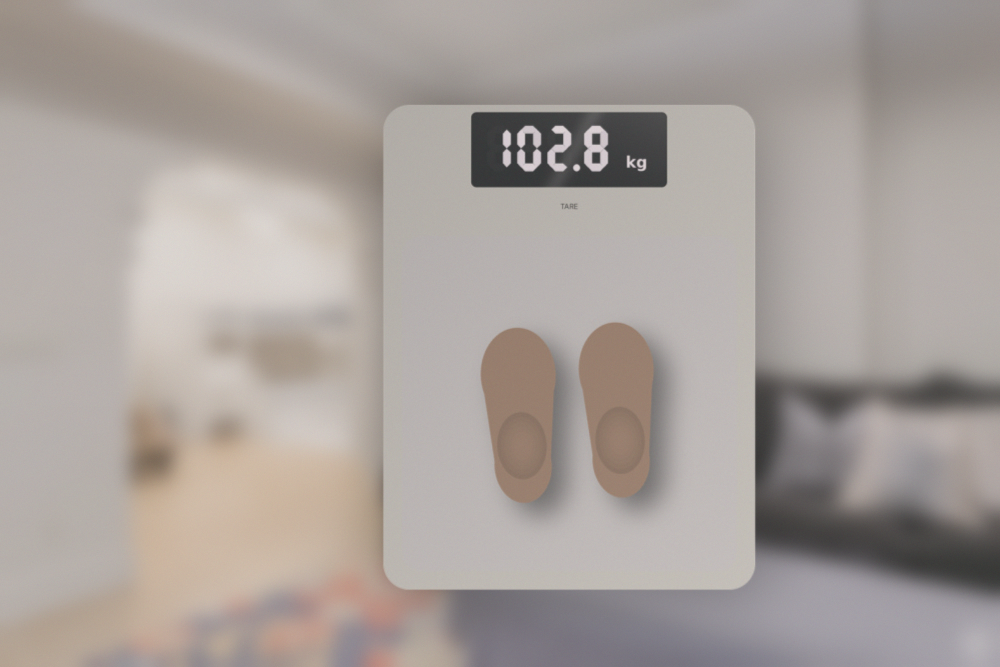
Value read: 102.8kg
